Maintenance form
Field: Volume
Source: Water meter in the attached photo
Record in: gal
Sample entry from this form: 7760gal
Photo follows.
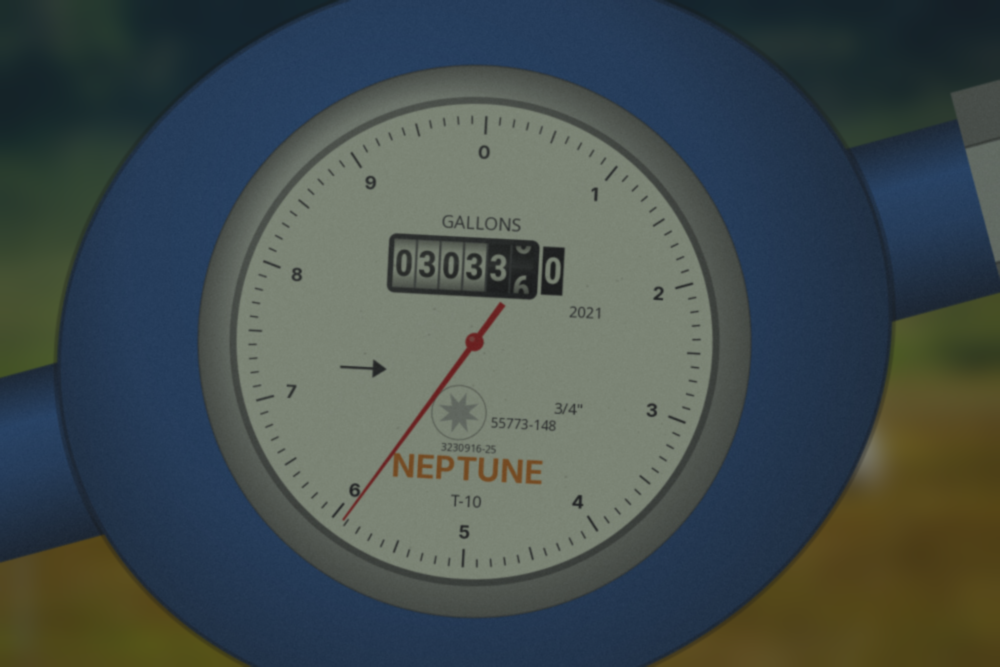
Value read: 303355.9gal
